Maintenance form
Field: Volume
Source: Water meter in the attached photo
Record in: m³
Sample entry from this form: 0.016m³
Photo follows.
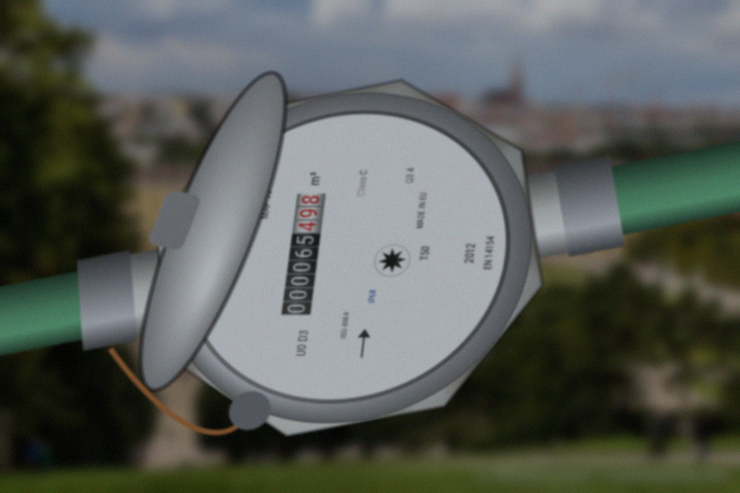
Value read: 65.498m³
